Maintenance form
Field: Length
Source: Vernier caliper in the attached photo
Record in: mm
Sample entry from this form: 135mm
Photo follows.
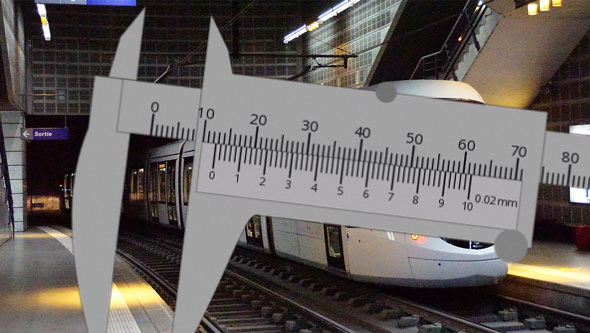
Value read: 12.5mm
